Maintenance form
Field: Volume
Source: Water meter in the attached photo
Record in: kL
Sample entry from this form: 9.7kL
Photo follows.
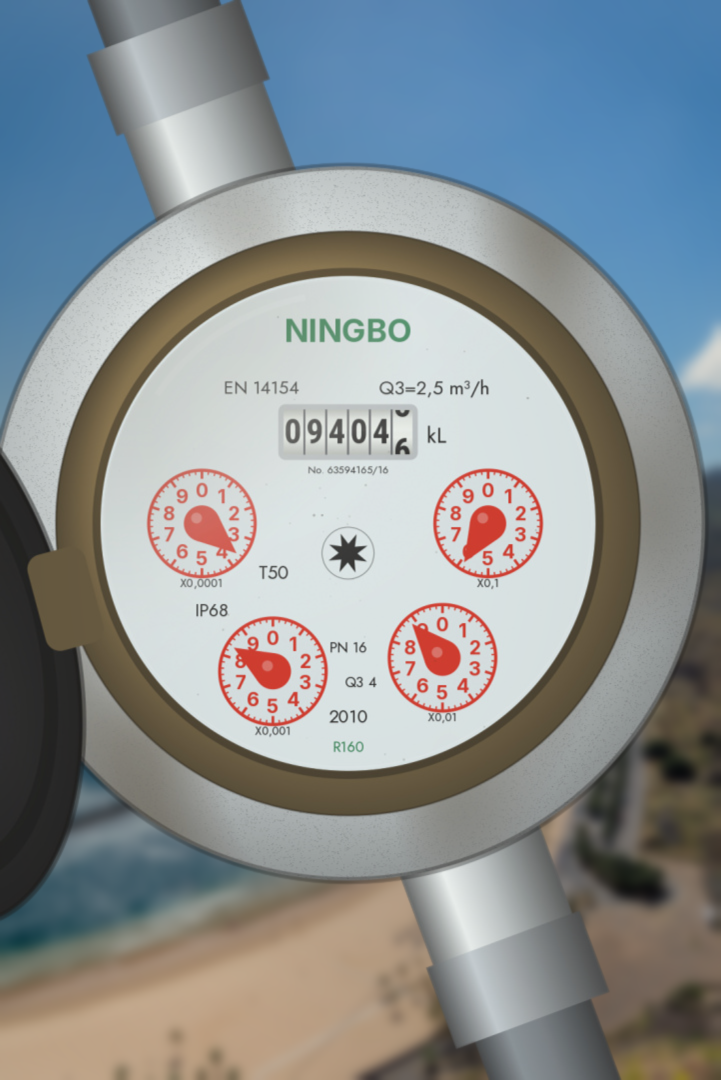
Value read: 94045.5883kL
